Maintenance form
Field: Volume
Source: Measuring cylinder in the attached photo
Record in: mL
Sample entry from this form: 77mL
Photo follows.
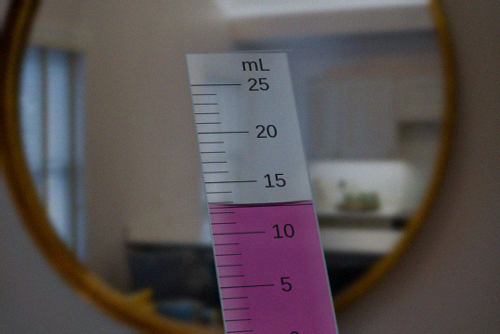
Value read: 12.5mL
